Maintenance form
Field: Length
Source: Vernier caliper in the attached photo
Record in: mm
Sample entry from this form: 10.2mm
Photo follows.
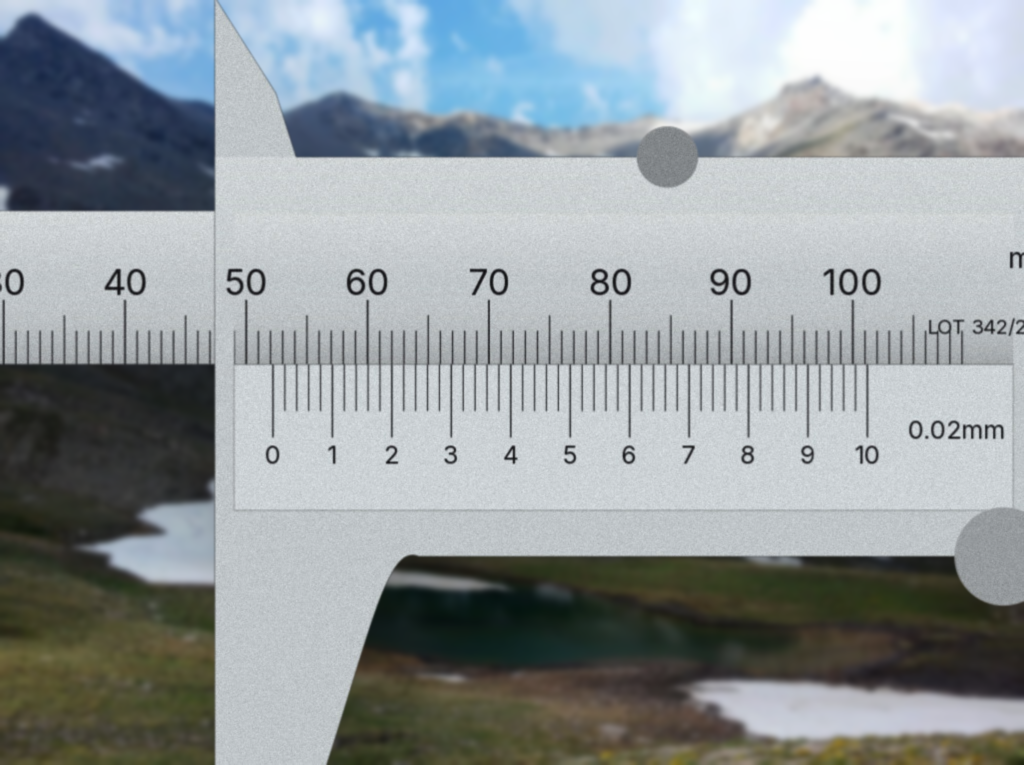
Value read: 52.2mm
